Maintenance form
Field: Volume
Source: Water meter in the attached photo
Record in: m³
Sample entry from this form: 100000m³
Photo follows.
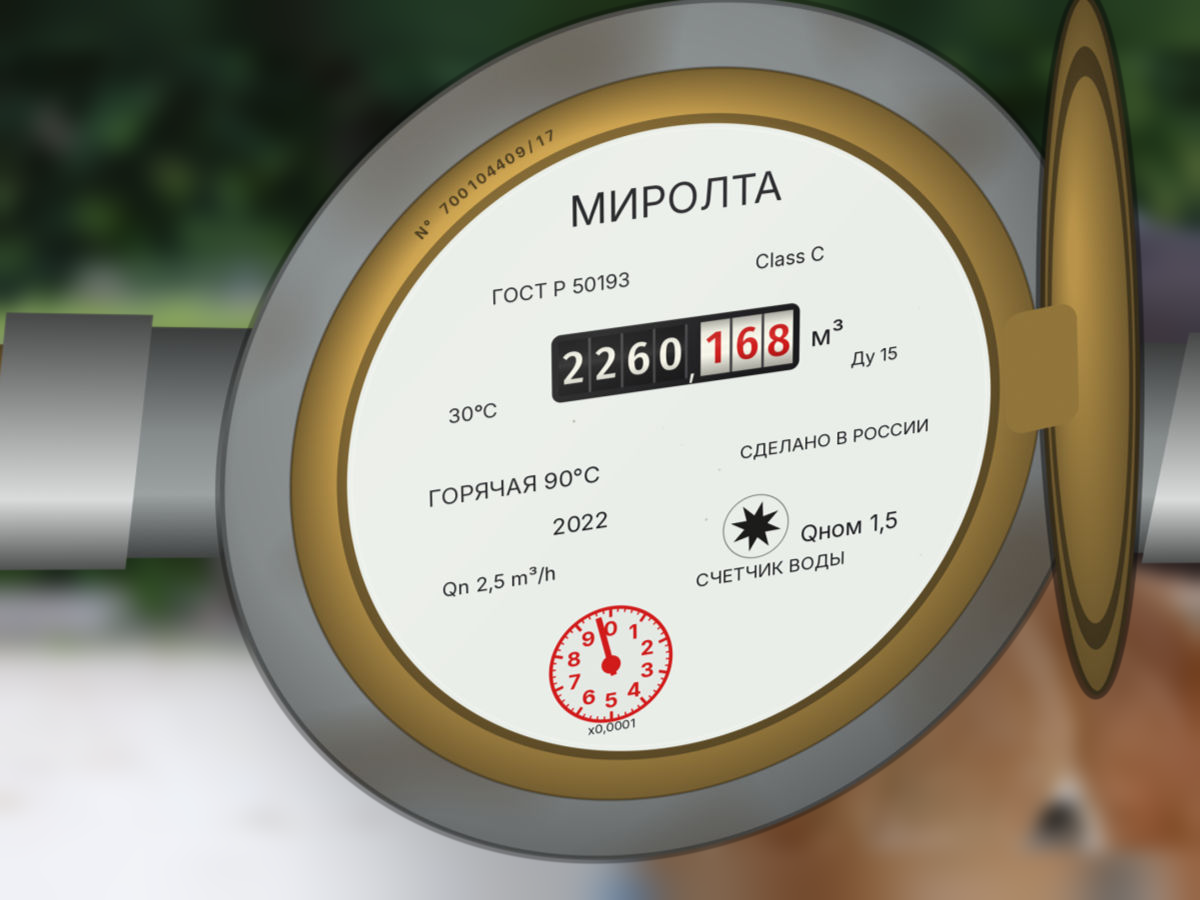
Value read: 2260.1679m³
